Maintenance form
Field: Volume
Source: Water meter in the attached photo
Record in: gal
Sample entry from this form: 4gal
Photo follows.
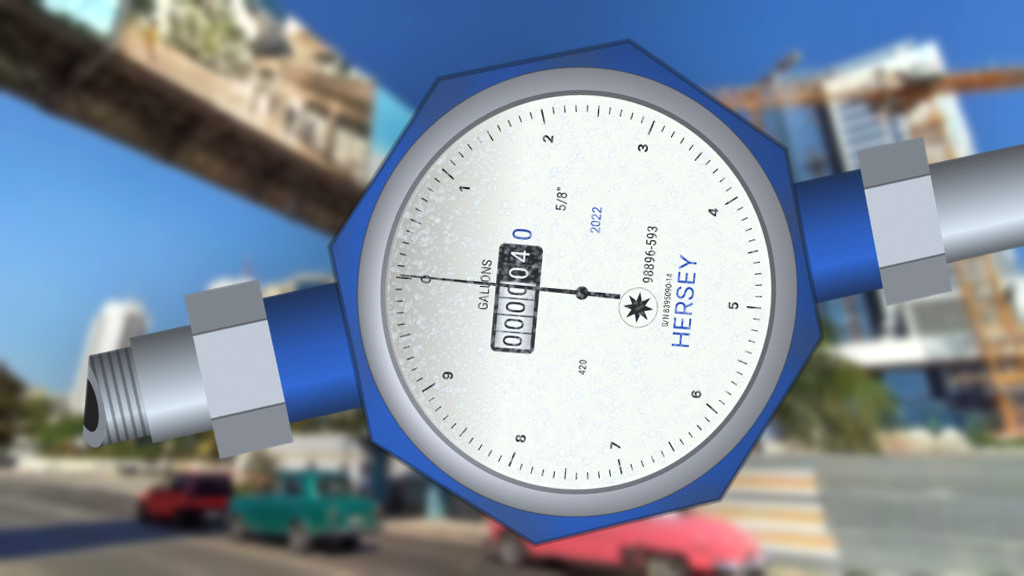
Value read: 40.0gal
